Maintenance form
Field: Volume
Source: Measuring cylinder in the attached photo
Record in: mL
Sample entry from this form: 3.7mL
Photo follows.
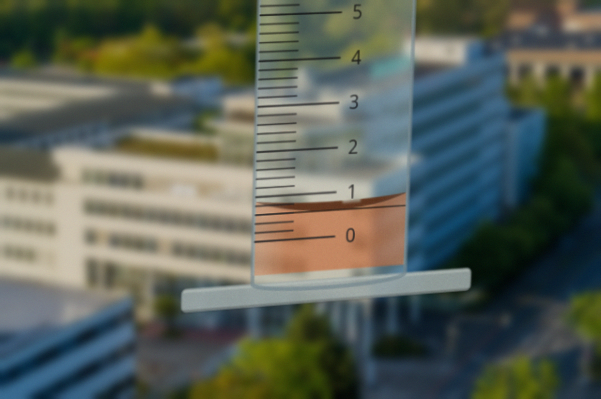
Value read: 0.6mL
